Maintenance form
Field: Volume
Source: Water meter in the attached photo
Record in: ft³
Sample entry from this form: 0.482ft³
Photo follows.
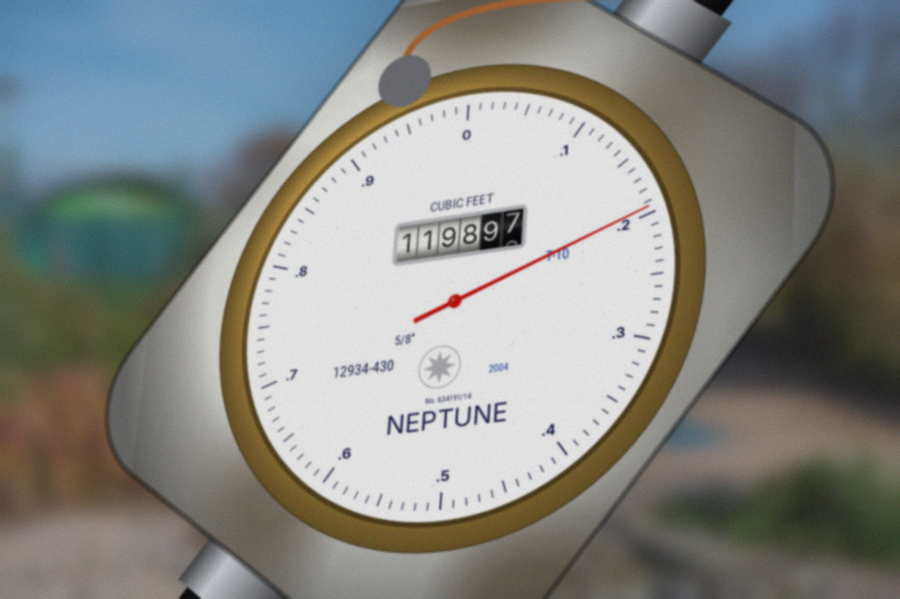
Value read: 119897.19ft³
